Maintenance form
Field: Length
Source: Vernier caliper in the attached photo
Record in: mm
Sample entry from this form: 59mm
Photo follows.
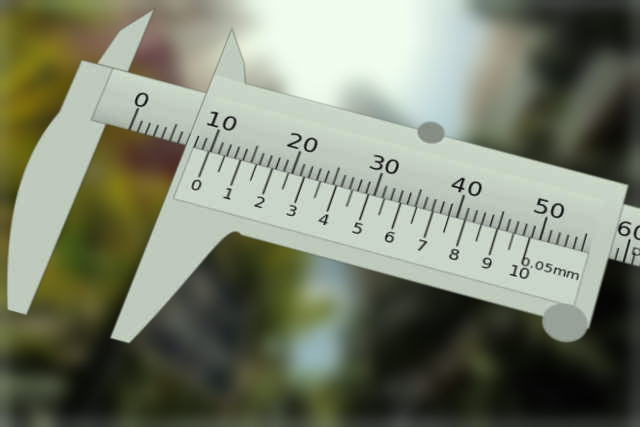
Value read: 9.8mm
